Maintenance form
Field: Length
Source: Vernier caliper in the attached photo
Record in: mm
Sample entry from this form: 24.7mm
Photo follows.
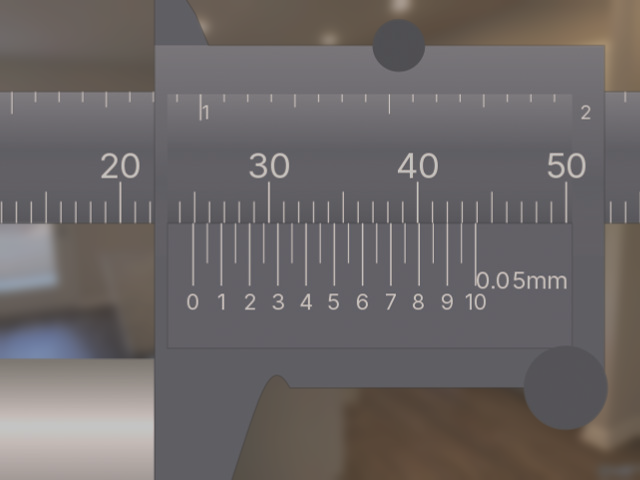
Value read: 24.9mm
